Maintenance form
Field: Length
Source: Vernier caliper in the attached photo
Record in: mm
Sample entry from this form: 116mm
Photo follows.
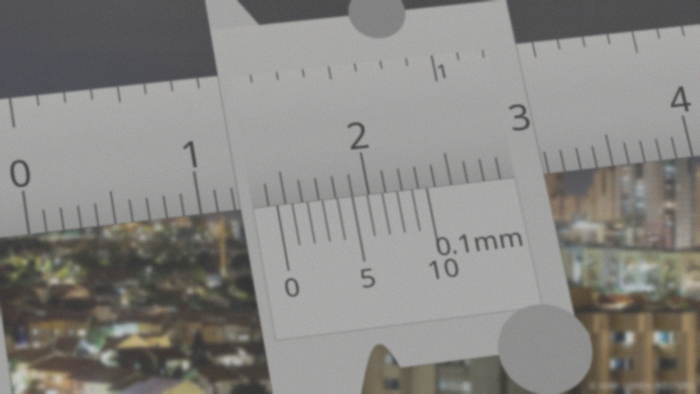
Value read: 14.5mm
